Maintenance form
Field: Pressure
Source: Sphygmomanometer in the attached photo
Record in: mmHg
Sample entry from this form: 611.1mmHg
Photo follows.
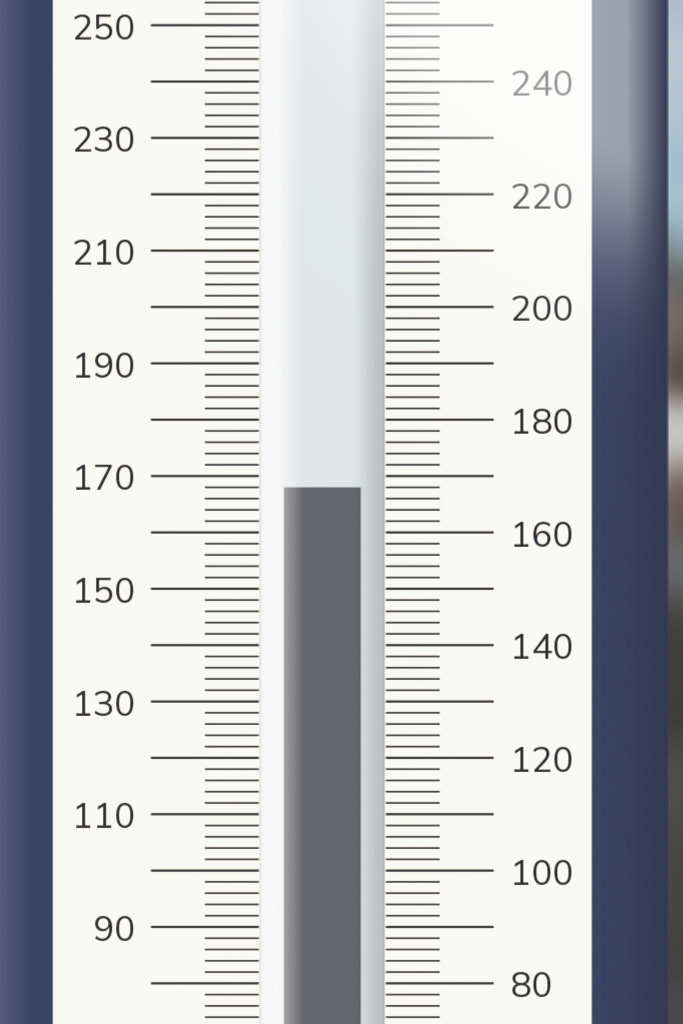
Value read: 168mmHg
